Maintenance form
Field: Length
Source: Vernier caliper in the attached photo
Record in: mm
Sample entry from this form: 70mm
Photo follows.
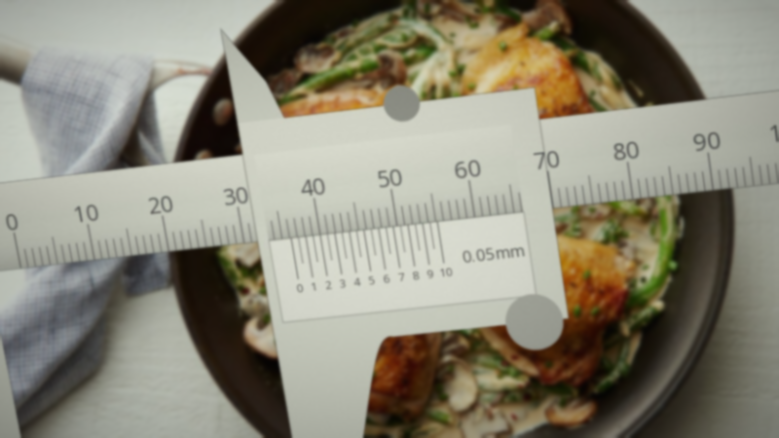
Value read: 36.2mm
